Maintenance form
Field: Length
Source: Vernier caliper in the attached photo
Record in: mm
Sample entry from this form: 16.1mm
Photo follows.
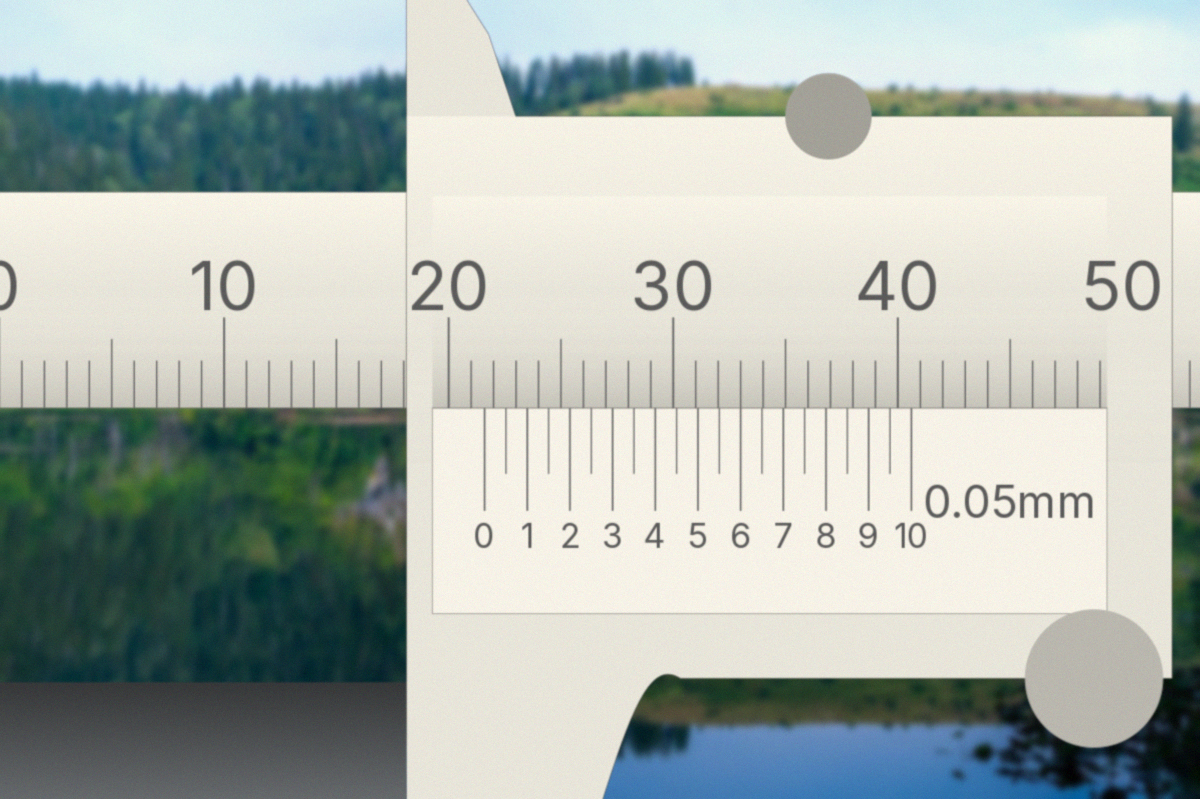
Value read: 21.6mm
